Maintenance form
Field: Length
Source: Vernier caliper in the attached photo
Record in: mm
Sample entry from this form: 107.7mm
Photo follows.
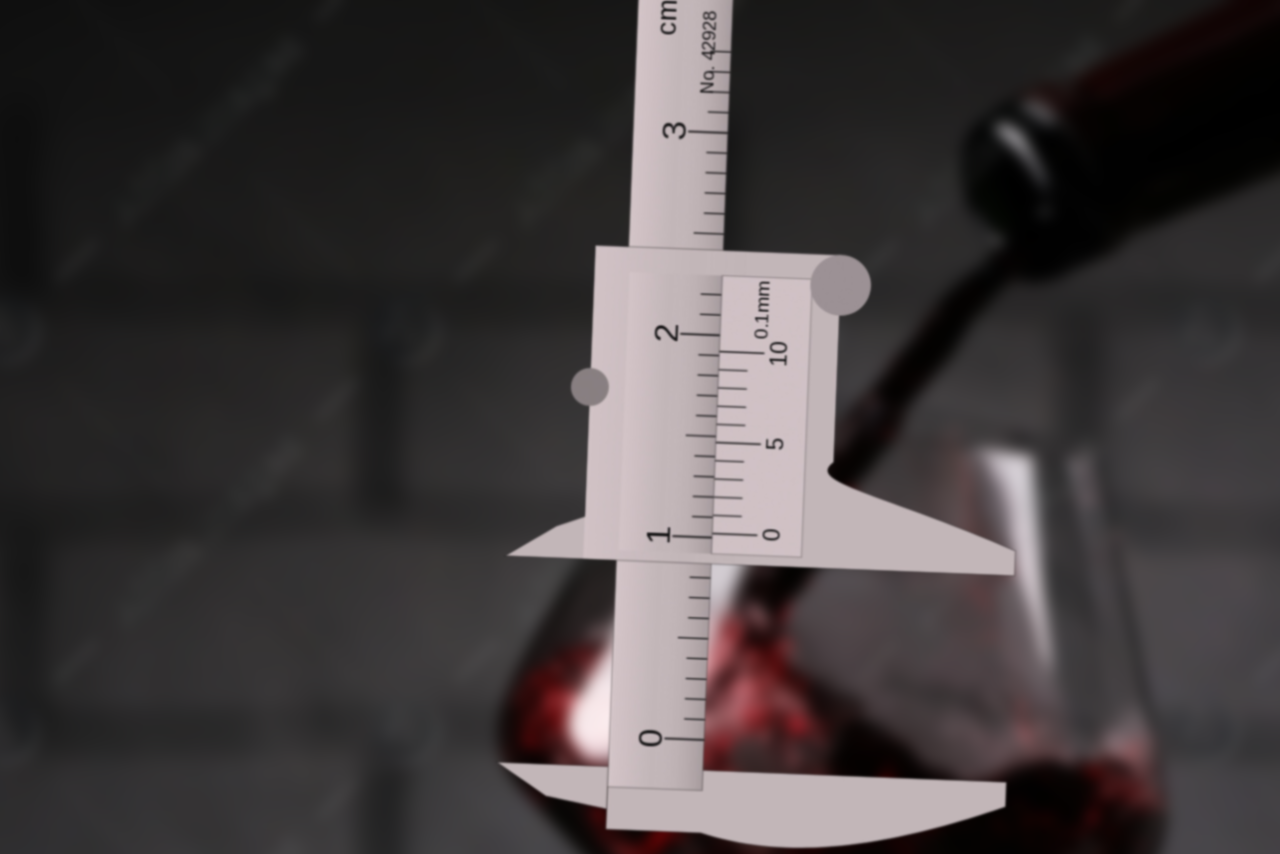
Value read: 10.2mm
